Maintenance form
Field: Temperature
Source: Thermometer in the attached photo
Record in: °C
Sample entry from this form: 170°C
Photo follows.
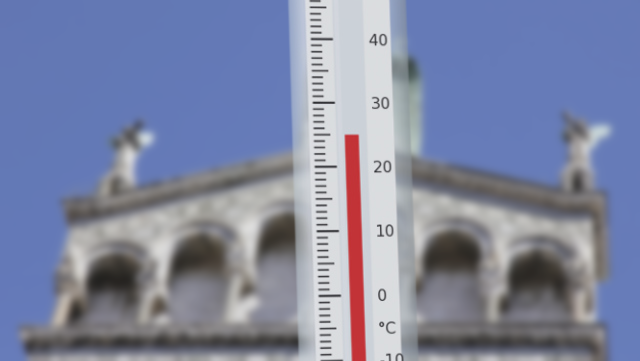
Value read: 25°C
